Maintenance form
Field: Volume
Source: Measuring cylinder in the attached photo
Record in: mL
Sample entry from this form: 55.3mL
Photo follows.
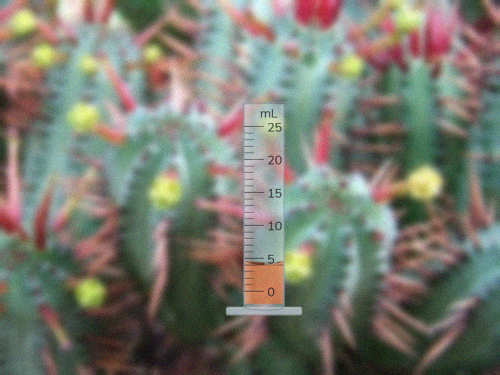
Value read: 4mL
